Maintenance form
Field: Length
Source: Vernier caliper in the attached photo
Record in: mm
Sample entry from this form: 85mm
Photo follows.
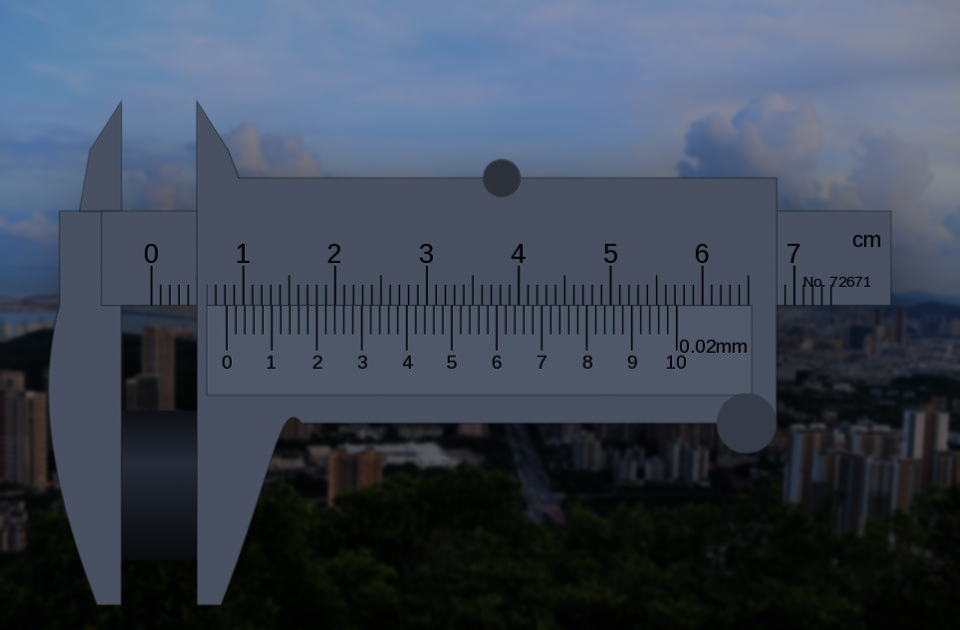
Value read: 8.2mm
